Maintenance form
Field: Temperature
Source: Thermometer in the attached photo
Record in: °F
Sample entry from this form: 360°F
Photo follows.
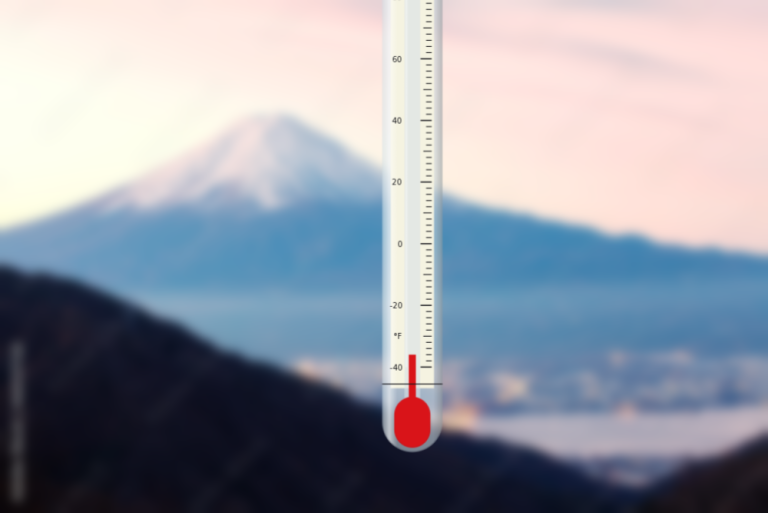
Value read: -36°F
